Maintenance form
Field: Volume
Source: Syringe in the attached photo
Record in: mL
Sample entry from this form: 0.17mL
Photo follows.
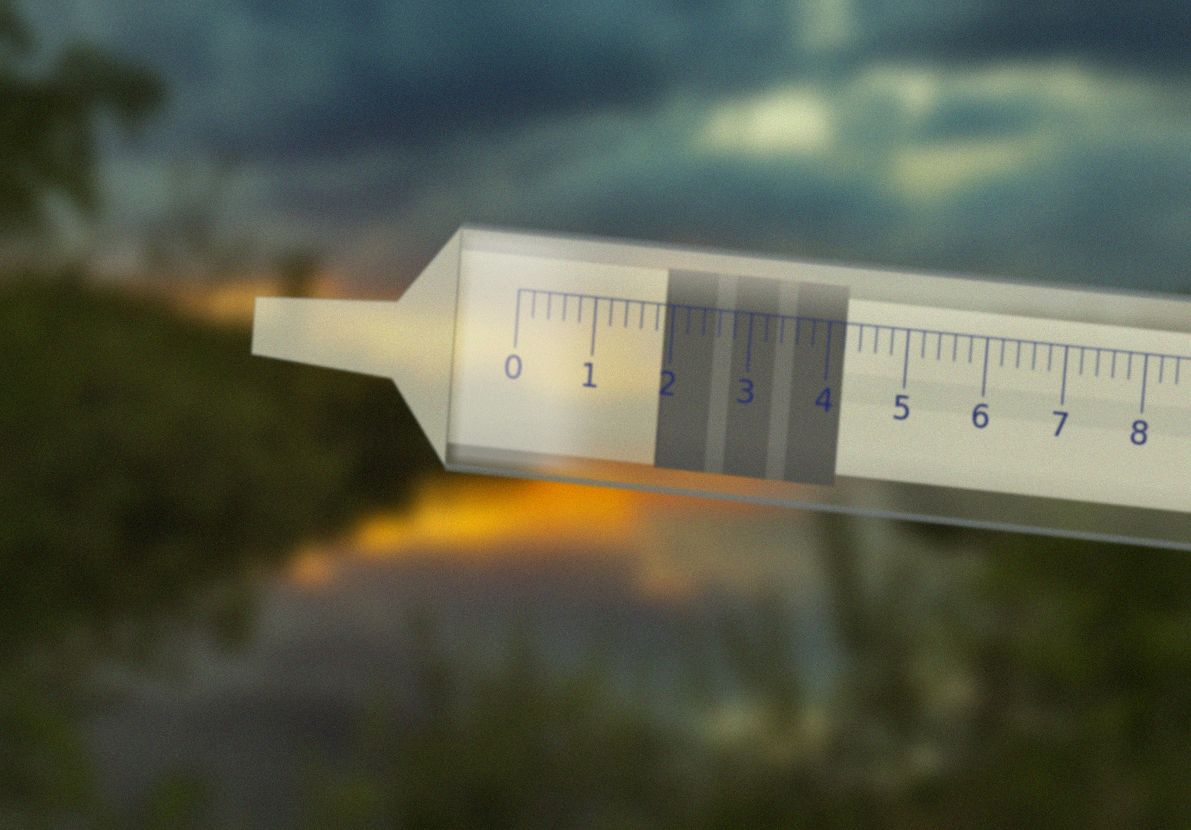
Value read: 1.9mL
